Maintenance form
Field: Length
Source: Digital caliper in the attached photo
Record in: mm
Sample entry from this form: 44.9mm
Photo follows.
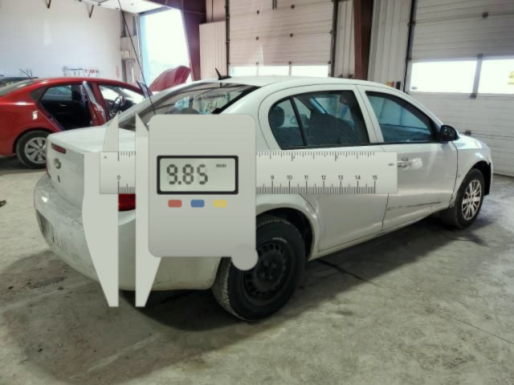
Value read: 9.85mm
